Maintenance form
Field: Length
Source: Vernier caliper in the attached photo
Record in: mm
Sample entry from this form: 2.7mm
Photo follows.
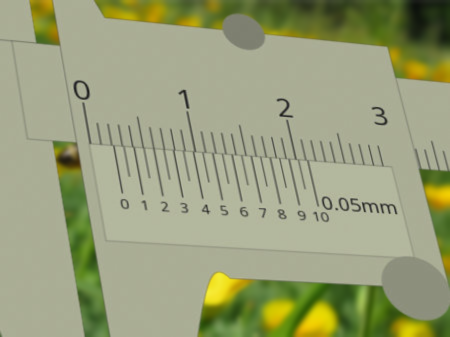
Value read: 2.2mm
